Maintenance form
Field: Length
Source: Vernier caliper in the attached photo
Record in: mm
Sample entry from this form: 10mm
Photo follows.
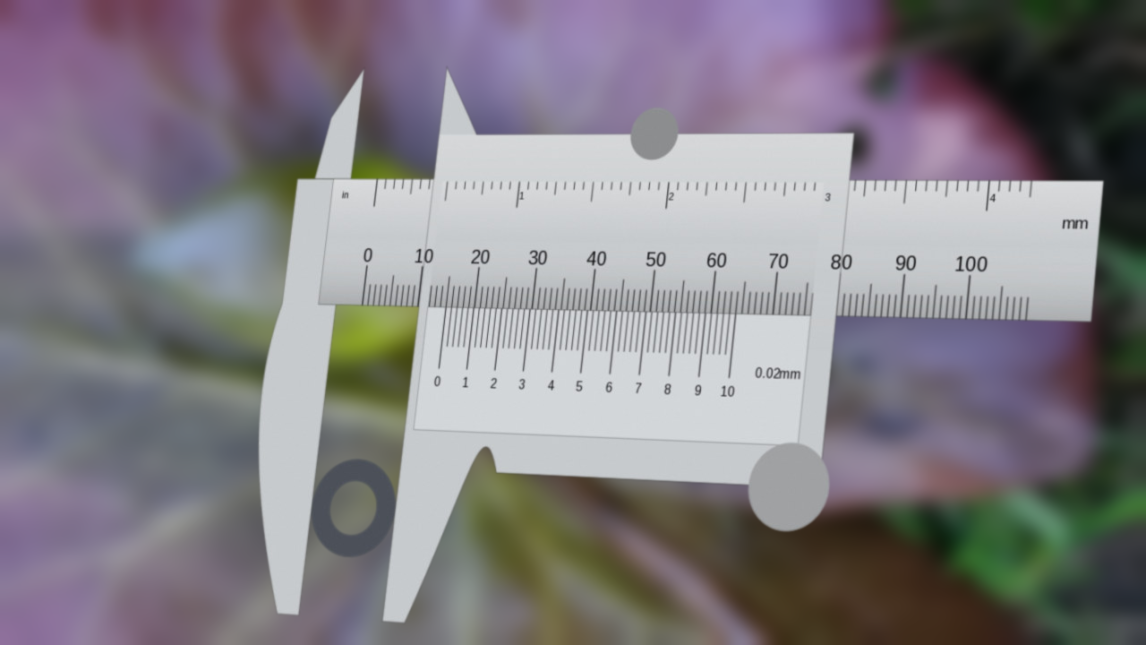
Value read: 15.0mm
